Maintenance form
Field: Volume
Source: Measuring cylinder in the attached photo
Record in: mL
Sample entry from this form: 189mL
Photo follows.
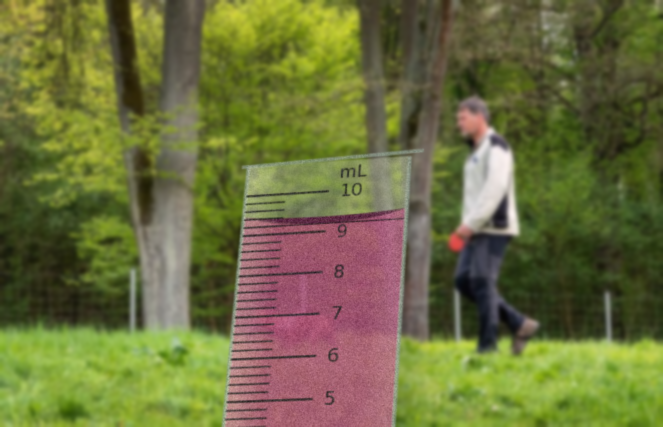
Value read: 9.2mL
